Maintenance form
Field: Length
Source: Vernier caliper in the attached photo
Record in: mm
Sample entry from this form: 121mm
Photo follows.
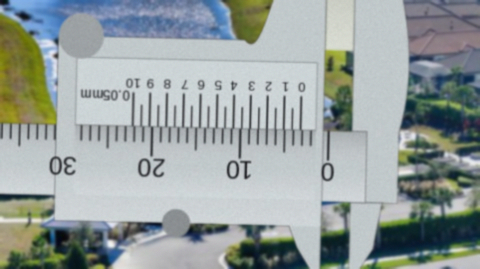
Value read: 3.2mm
